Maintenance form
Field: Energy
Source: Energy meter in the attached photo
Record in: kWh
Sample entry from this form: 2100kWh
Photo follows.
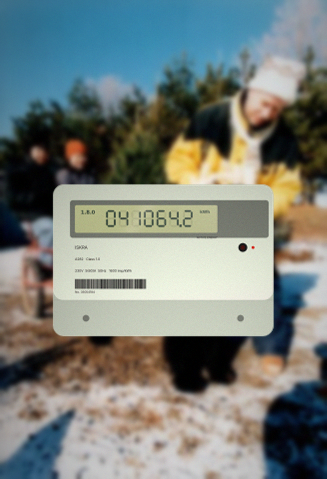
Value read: 41064.2kWh
